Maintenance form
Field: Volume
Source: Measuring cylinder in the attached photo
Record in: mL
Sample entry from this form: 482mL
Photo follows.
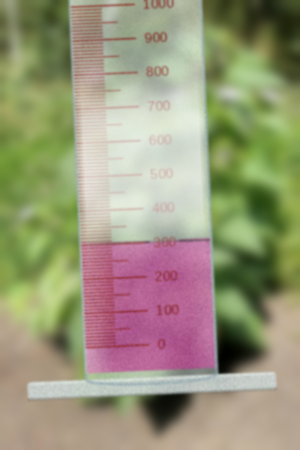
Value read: 300mL
